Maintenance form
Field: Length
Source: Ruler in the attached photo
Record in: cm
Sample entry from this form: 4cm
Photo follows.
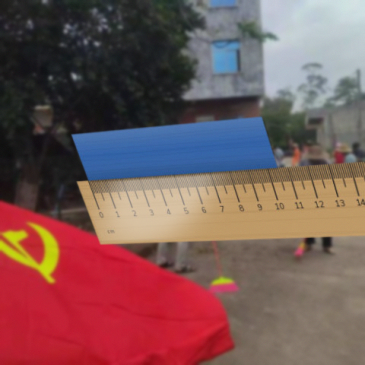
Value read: 10.5cm
